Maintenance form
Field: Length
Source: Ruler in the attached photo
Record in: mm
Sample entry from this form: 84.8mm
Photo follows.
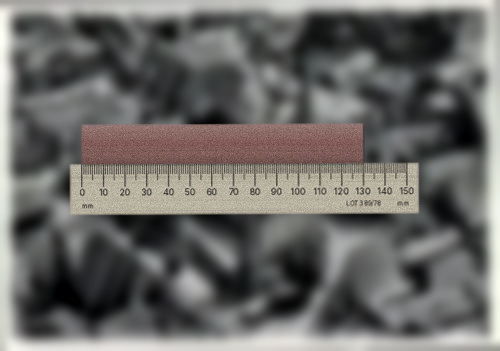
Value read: 130mm
